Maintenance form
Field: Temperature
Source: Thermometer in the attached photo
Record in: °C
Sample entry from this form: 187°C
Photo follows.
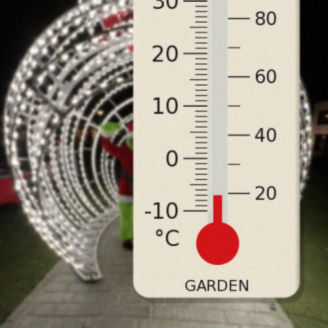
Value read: -7°C
